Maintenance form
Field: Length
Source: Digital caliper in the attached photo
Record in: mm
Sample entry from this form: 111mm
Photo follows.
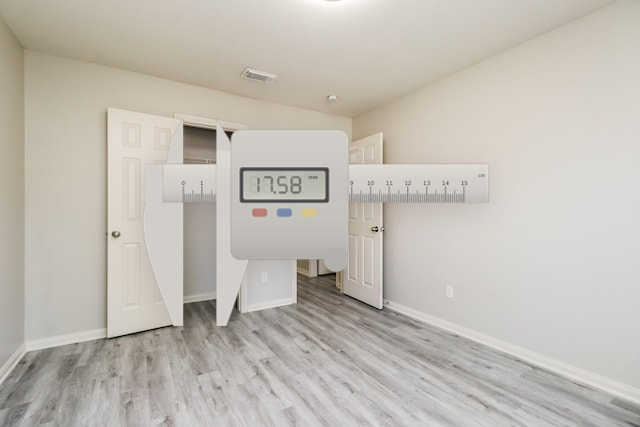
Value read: 17.58mm
